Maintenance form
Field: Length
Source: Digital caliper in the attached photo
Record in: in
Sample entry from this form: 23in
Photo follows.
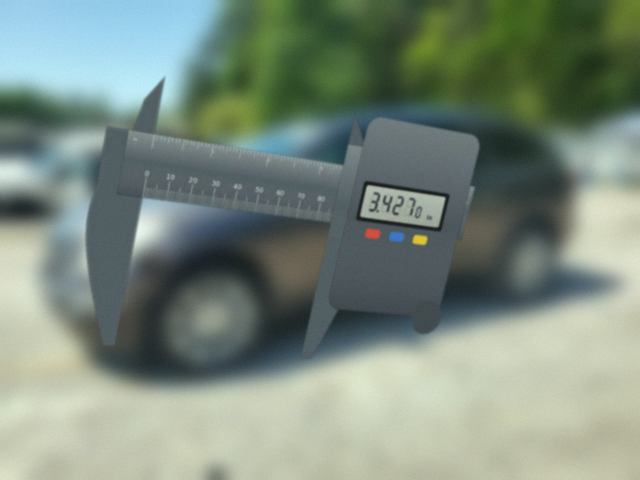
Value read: 3.4270in
